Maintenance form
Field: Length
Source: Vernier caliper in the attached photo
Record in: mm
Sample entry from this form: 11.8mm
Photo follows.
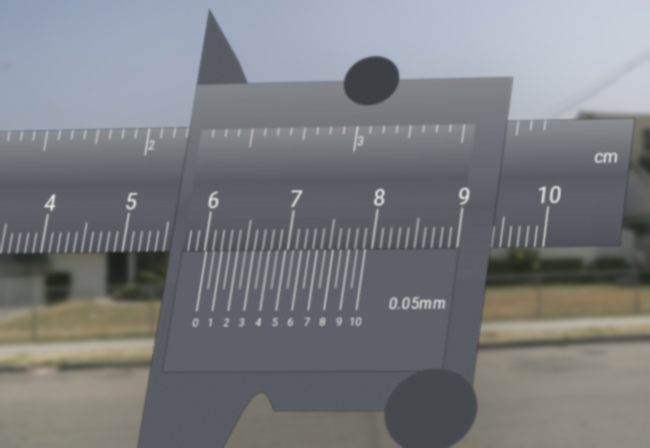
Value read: 60.2mm
